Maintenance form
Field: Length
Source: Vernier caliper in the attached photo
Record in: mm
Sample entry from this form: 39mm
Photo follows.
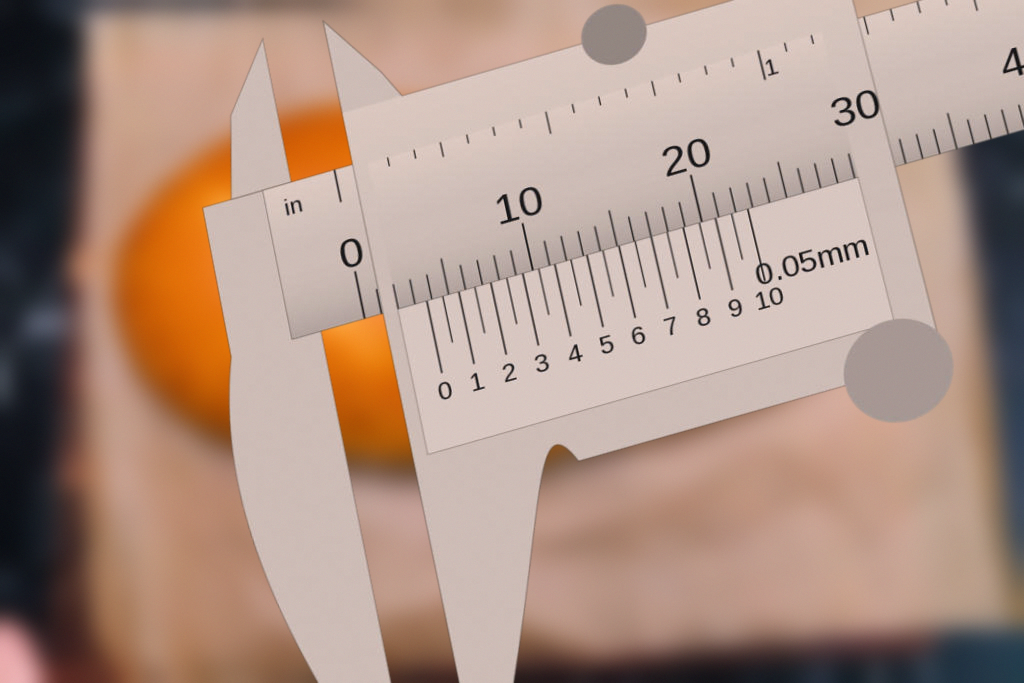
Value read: 3.7mm
